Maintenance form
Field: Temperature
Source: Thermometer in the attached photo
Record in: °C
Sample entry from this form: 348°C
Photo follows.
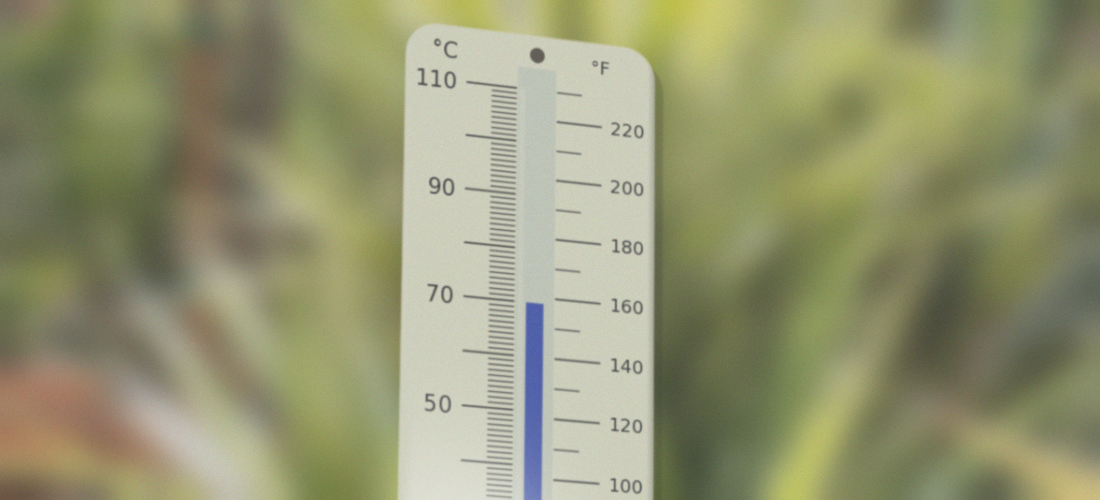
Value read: 70°C
